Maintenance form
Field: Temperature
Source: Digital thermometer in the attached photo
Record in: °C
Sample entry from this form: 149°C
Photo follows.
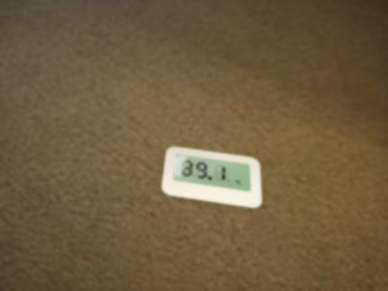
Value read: 89.1°C
